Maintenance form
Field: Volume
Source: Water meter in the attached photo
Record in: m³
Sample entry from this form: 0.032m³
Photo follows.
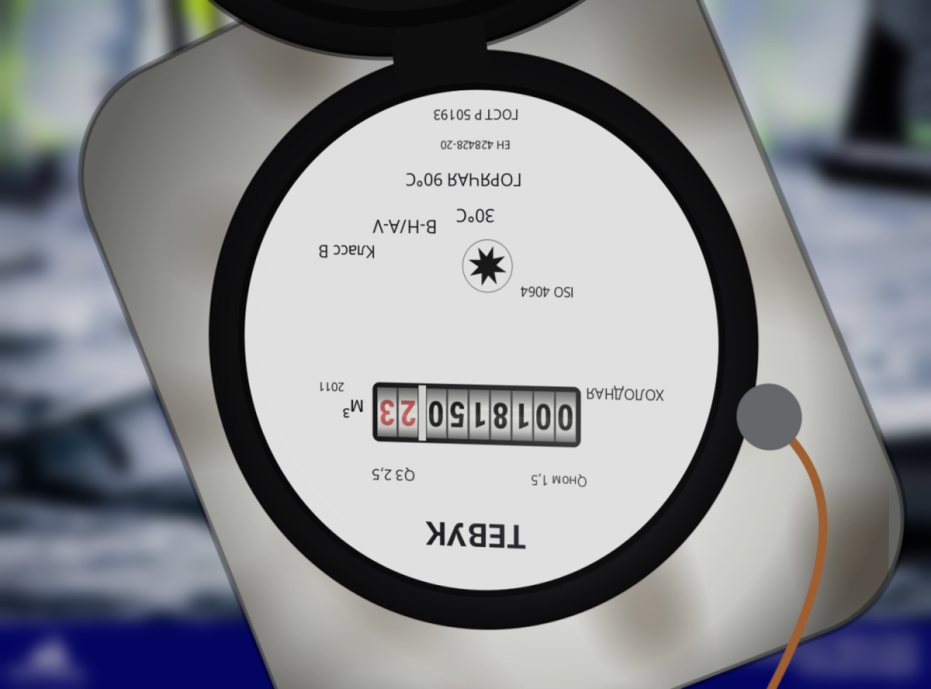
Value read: 18150.23m³
